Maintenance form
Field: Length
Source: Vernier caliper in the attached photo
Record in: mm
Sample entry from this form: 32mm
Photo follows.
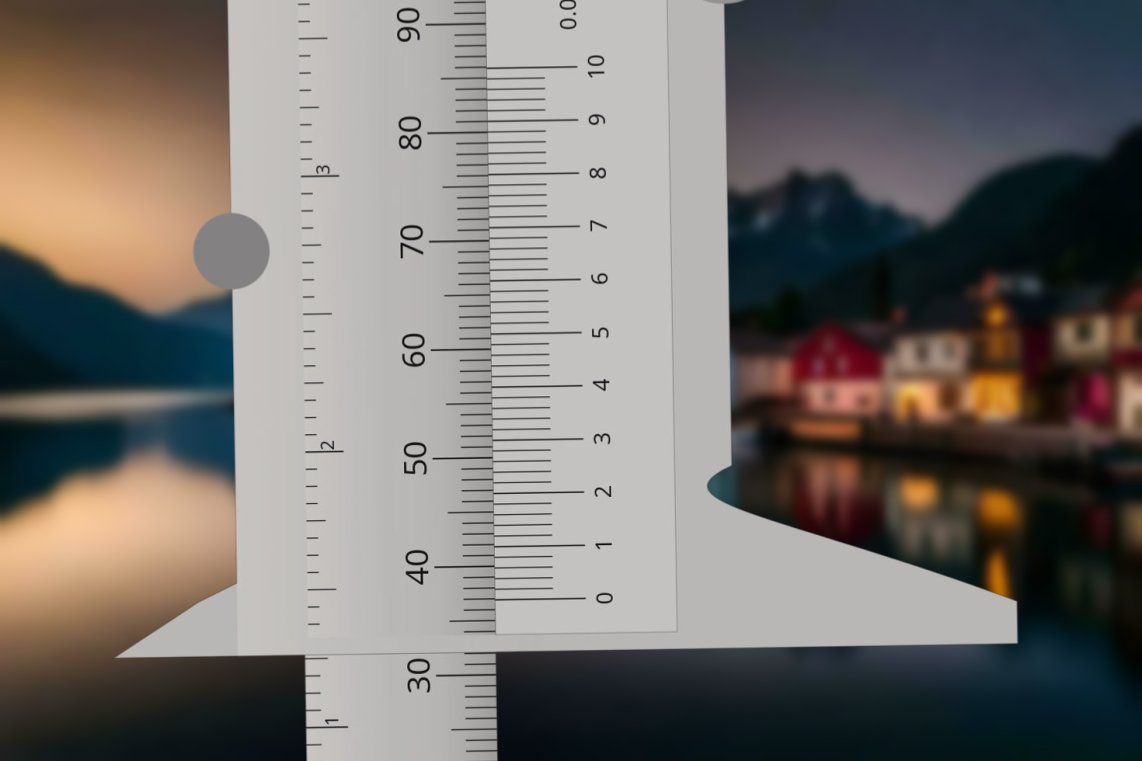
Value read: 36.9mm
